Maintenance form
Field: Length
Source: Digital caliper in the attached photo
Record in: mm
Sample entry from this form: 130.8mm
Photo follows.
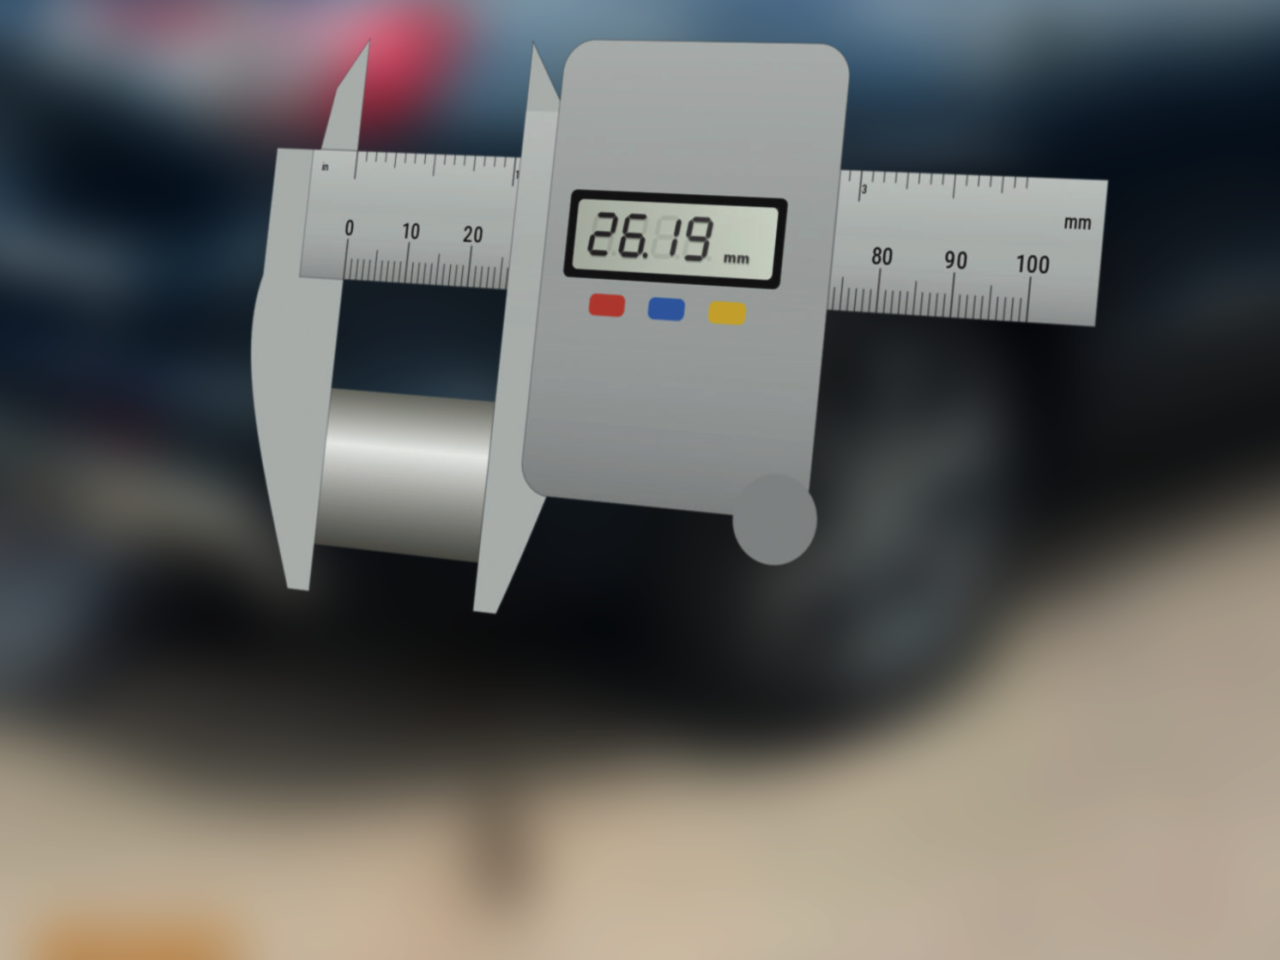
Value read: 26.19mm
